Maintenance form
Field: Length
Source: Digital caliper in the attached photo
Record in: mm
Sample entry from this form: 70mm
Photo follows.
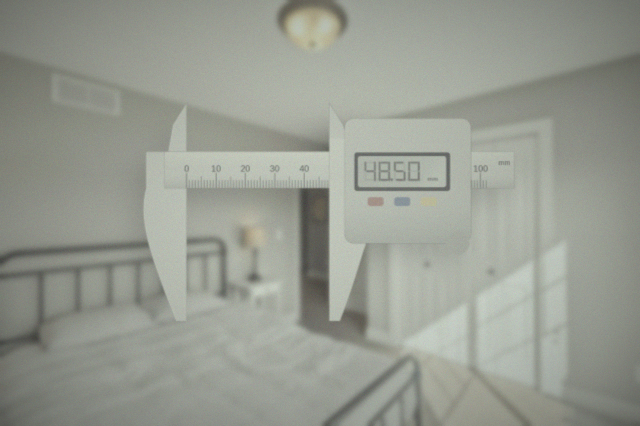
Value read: 48.50mm
